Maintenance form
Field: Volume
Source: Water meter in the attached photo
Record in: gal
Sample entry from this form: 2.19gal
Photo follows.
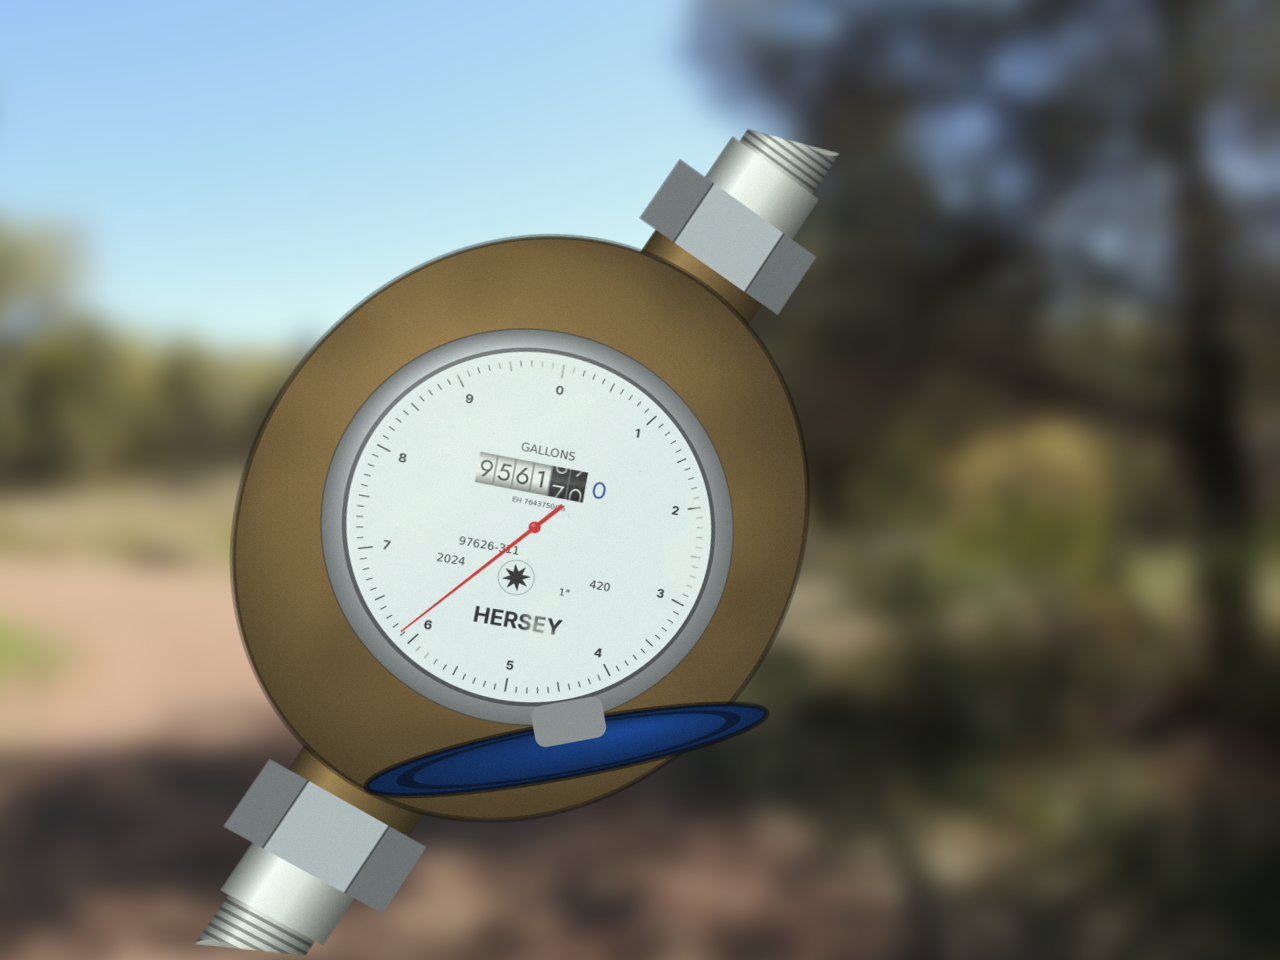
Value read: 9561696.1gal
